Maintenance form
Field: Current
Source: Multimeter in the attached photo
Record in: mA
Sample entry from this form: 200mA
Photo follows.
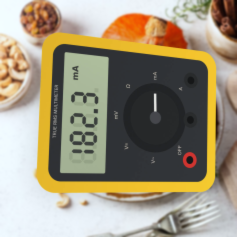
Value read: 182.3mA
